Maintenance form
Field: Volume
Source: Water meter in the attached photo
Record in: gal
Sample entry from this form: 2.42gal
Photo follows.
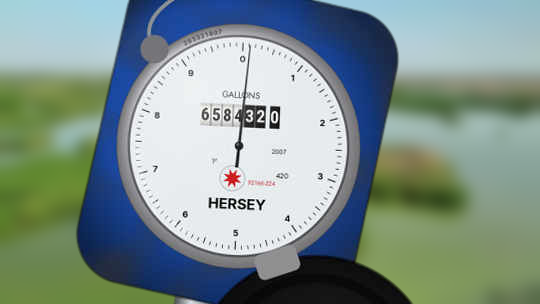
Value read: 6584320.1gal
